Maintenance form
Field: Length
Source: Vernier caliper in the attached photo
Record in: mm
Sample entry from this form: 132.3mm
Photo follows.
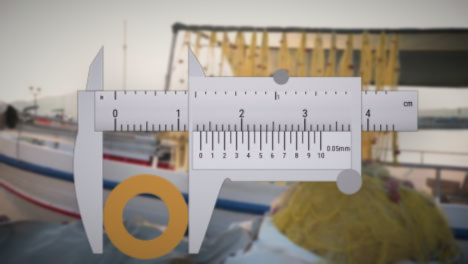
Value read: 13.5mm
